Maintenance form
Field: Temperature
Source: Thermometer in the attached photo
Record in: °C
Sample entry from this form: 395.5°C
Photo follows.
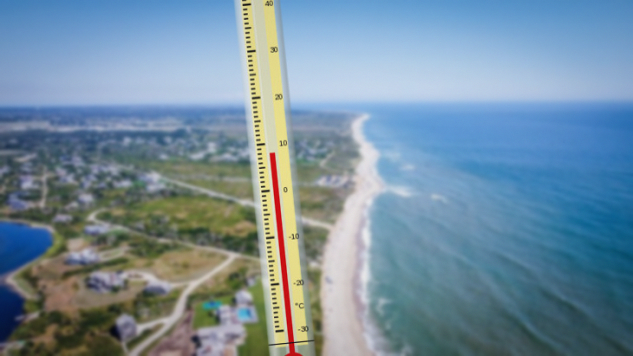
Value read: 8°C
